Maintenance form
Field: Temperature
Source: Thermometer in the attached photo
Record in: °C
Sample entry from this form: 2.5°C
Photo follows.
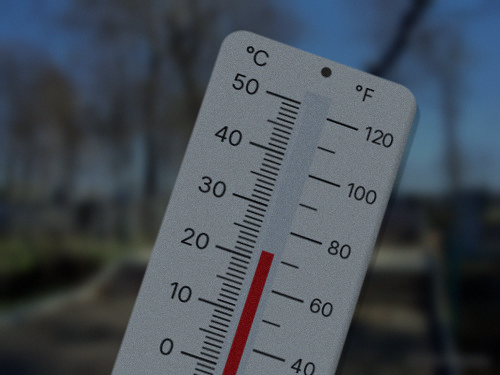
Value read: 22°C
